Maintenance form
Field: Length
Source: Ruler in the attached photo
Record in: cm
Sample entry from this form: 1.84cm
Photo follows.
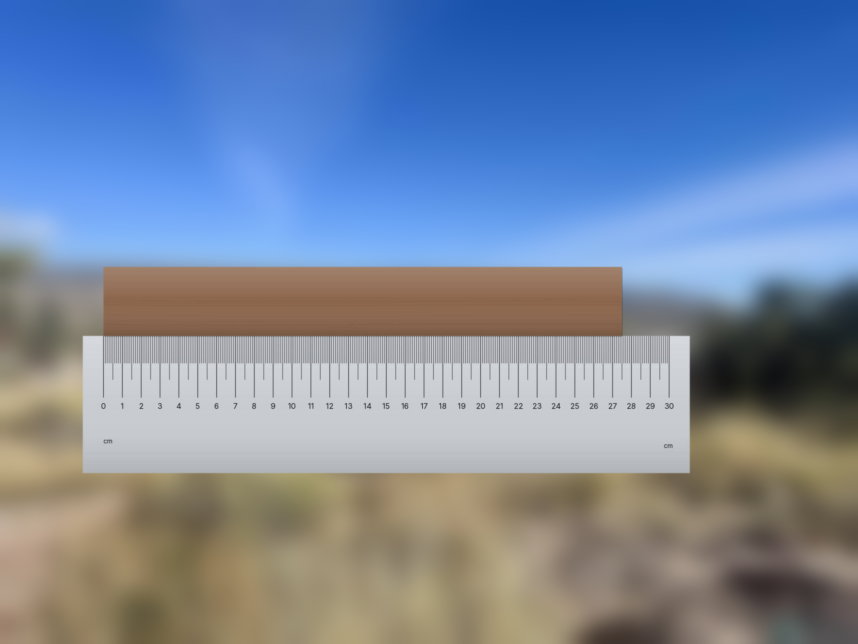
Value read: 27.5cm
